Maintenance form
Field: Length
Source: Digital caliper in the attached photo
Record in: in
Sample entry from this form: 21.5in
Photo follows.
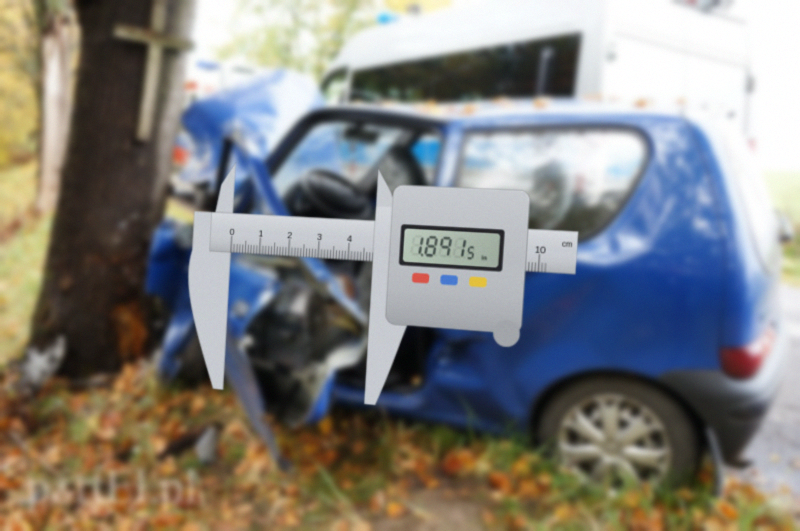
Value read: 1.8915in
